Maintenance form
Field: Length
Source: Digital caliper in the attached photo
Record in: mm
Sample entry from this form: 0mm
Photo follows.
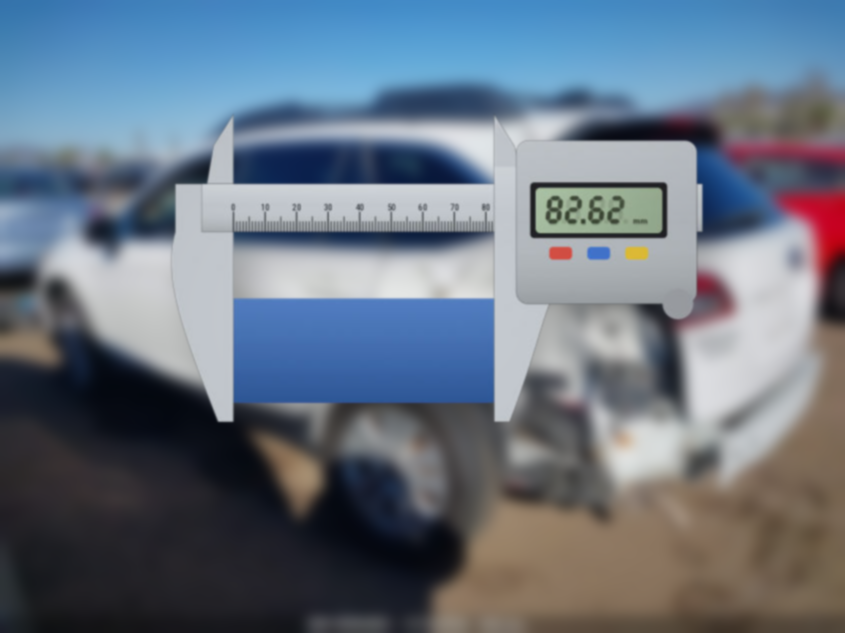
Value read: 82.62mm
